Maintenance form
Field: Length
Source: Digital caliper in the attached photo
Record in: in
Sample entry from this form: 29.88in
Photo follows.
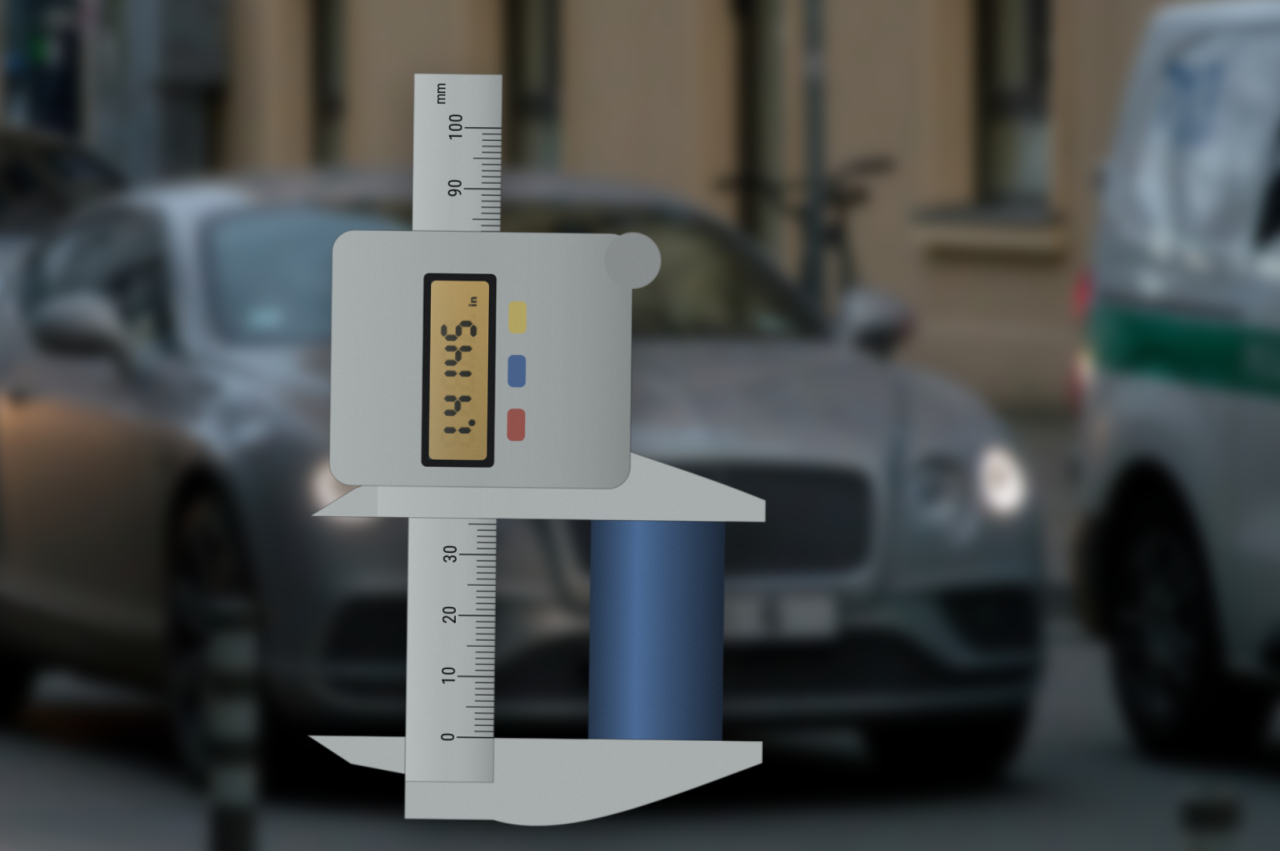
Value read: 1.4145in
